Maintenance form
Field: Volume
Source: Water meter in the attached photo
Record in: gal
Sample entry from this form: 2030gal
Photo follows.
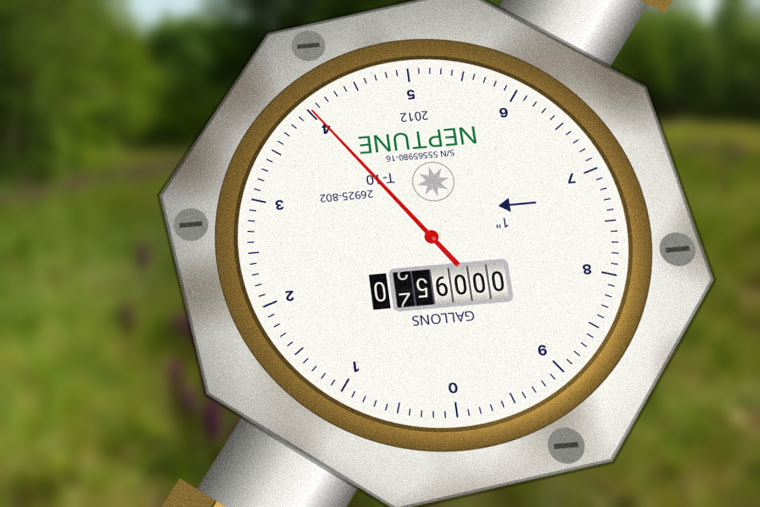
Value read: 9524.0gal
